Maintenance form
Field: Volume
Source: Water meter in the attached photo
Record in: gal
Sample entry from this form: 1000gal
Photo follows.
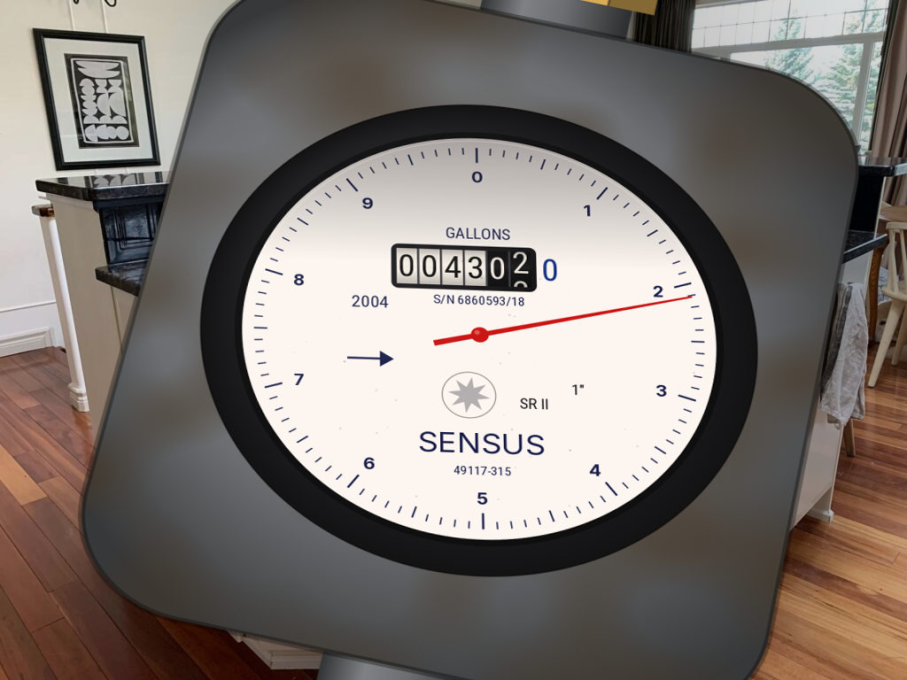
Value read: 43022.1gal
